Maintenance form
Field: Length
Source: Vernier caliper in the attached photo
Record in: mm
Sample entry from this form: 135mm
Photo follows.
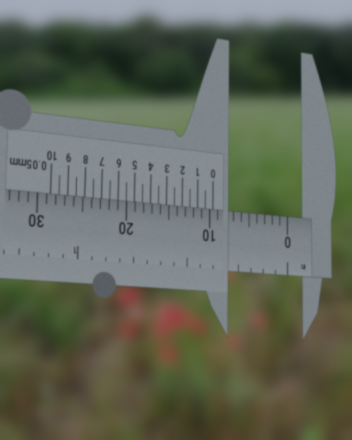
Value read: 9.6mm
